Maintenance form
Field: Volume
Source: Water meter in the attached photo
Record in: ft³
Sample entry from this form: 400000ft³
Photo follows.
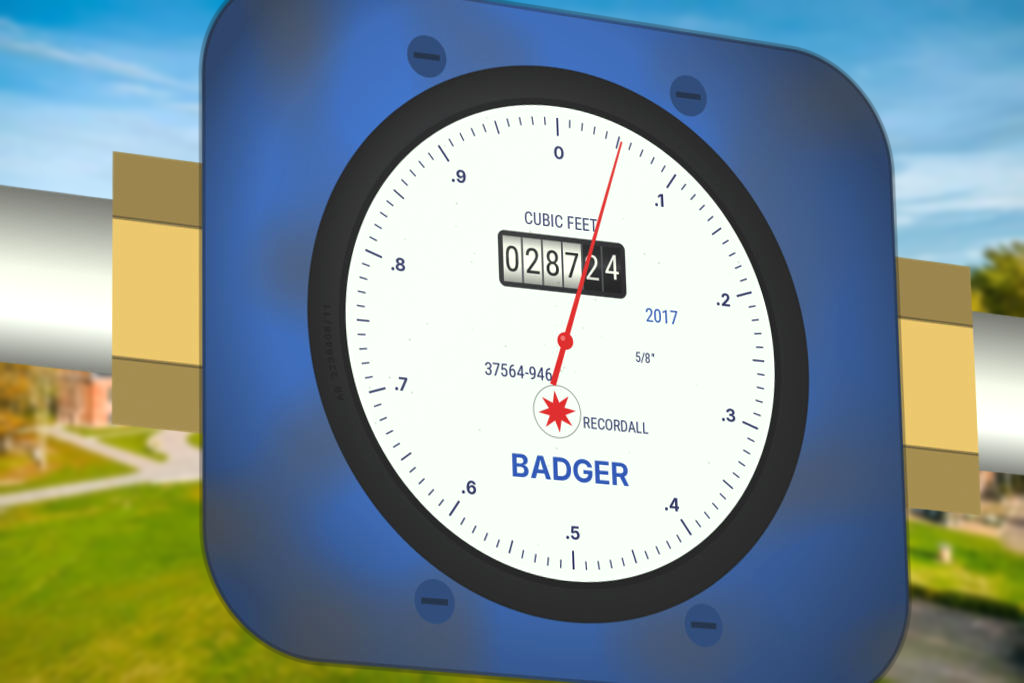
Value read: 28724.05ft³
